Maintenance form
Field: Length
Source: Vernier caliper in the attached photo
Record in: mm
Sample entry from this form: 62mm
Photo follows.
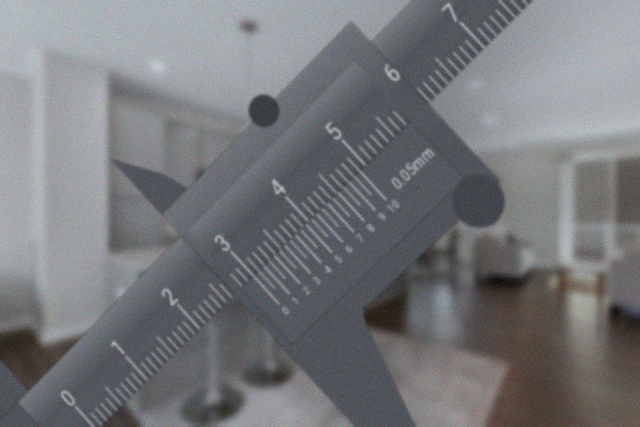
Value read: 30.0mm
